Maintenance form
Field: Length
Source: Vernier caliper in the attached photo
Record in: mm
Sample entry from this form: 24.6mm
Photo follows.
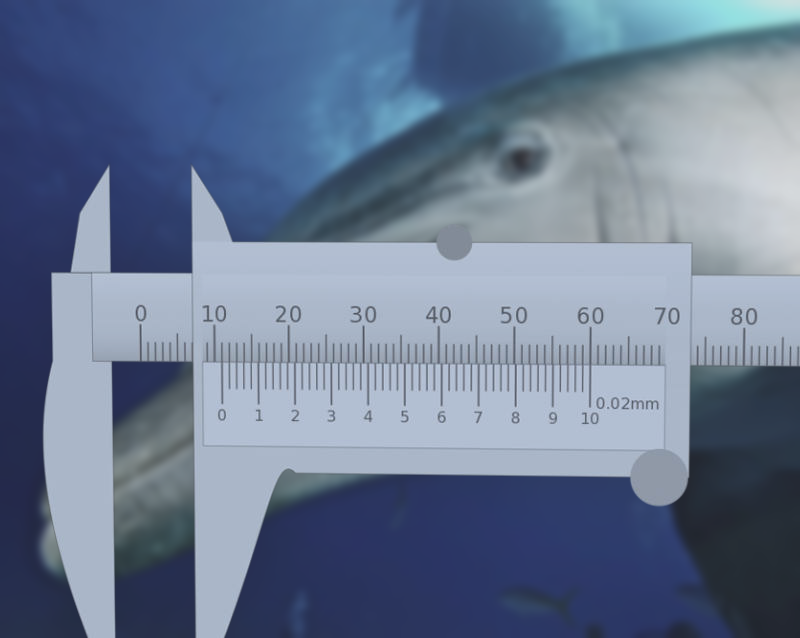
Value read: 11.0mm
